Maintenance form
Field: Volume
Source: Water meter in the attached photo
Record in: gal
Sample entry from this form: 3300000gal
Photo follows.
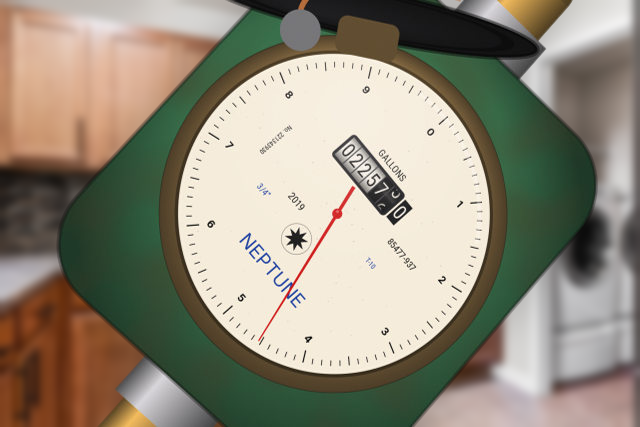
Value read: 225754.5gal
